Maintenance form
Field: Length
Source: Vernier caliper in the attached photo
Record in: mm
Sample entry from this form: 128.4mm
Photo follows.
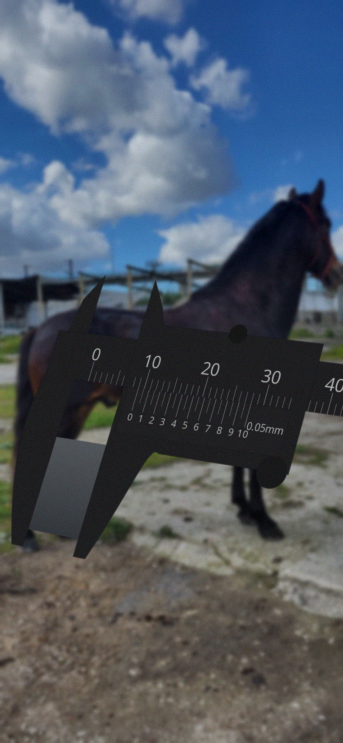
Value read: 9.0mm
